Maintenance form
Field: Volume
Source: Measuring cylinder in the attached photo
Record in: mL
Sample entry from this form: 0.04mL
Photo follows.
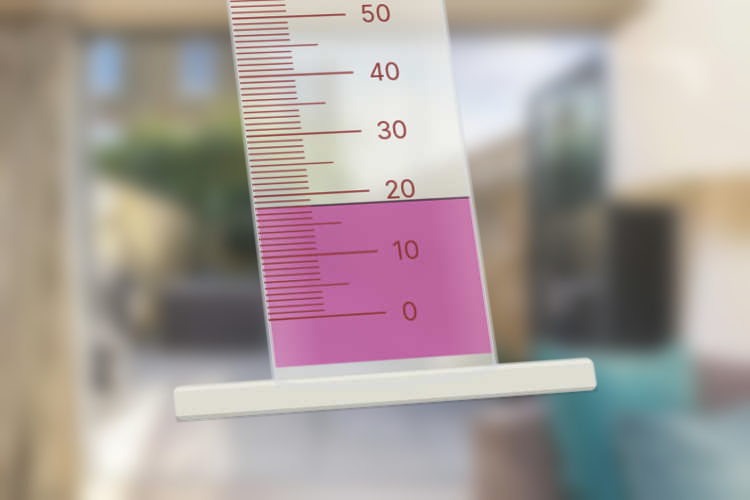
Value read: 18mL
